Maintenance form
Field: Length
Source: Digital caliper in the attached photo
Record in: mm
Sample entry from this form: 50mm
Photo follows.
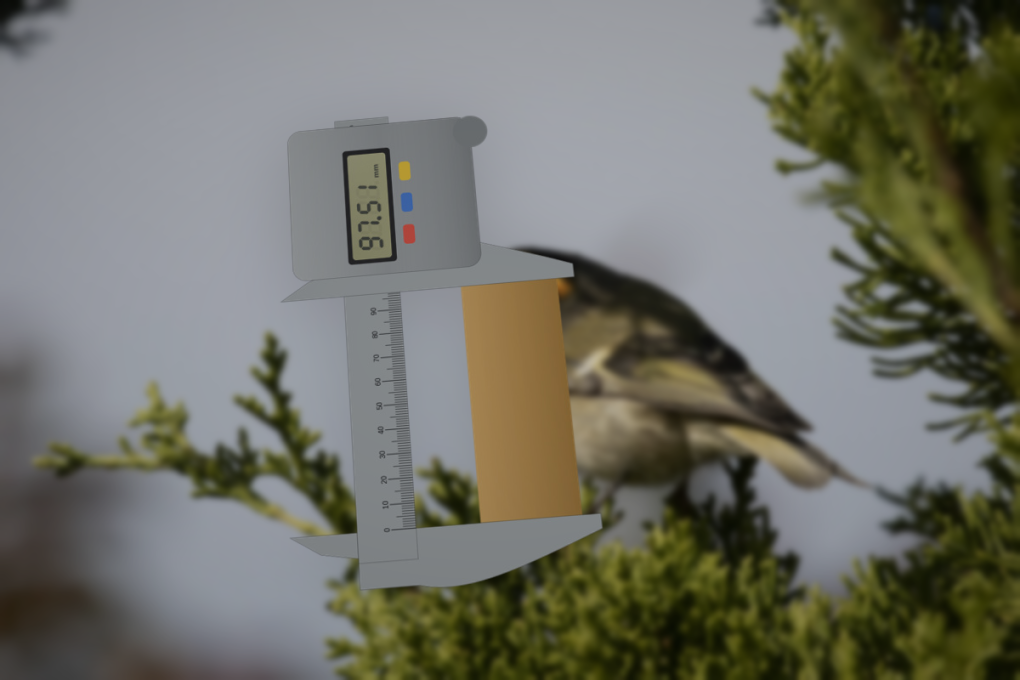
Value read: 97.51mm
